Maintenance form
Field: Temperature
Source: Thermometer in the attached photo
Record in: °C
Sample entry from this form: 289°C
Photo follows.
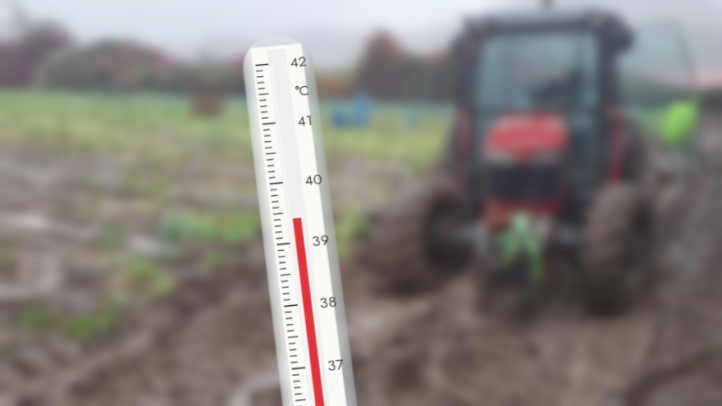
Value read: 39.4°C
